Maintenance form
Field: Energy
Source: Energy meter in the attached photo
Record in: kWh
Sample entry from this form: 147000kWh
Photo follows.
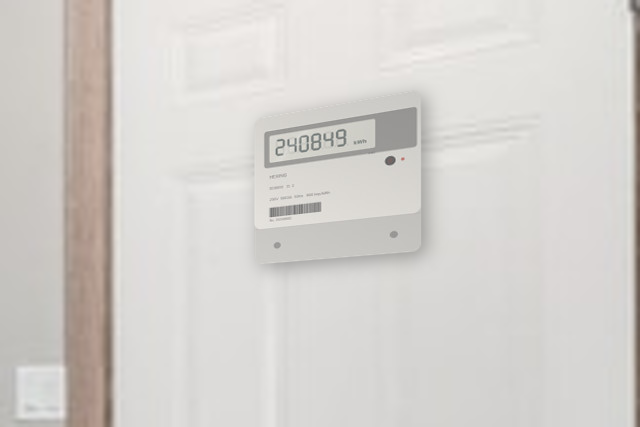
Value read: 240849kWh
